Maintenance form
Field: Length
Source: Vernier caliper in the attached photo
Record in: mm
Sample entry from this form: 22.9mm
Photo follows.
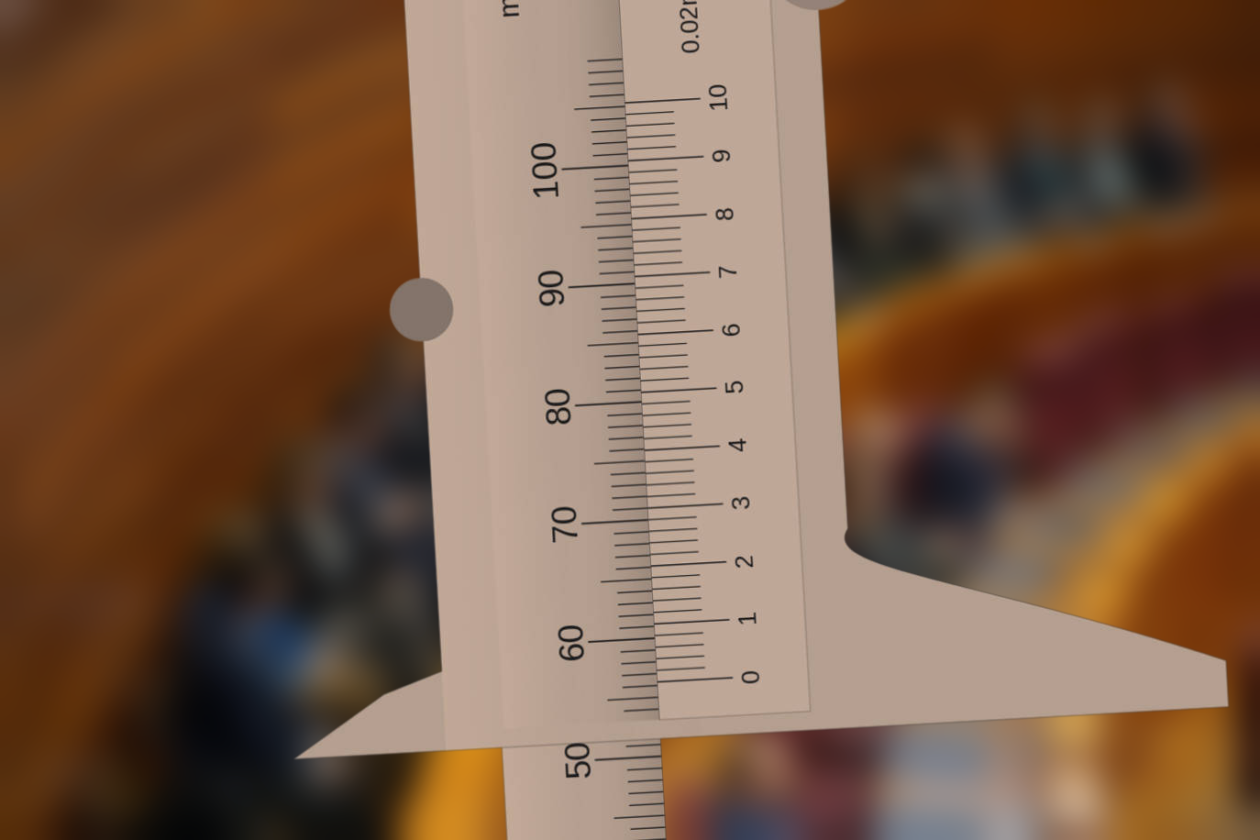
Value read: 56.3mm
